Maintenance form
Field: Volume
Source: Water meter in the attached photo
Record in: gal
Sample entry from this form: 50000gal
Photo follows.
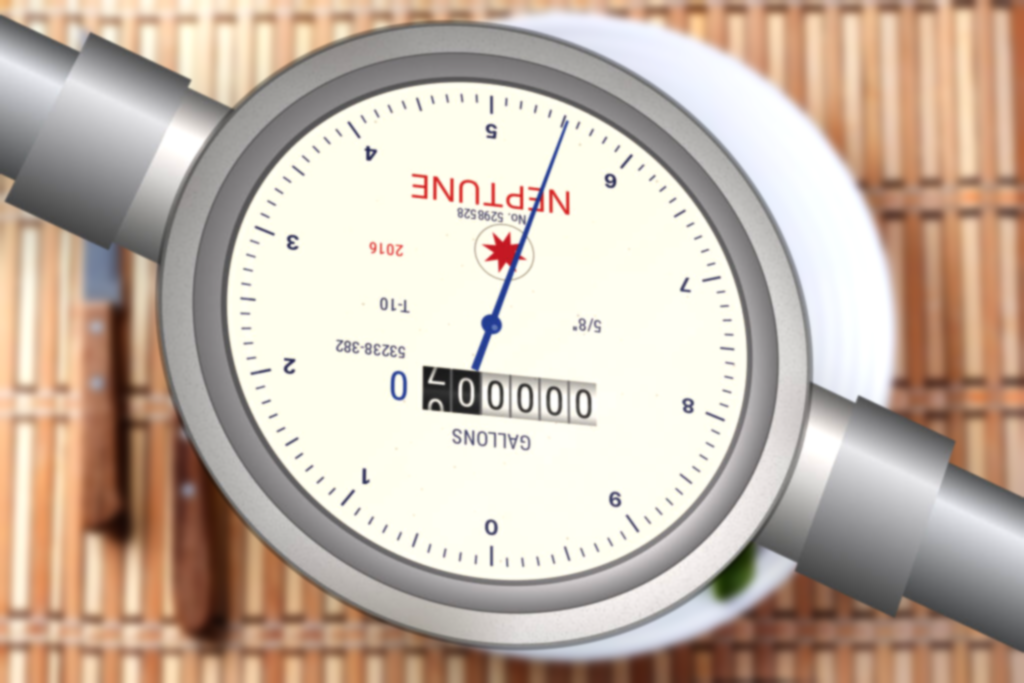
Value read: 65.5gal
